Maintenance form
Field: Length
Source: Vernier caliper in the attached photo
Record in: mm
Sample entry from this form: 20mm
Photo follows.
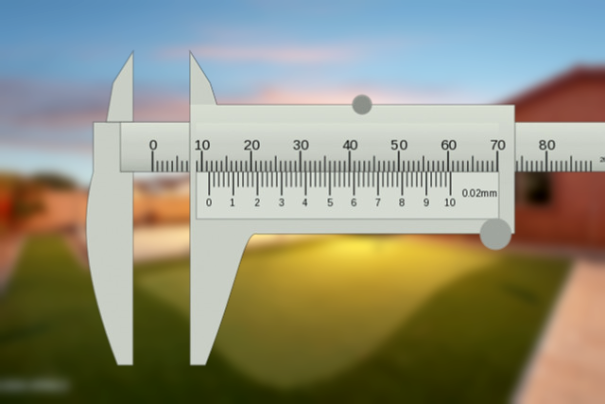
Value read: 11.5mm
